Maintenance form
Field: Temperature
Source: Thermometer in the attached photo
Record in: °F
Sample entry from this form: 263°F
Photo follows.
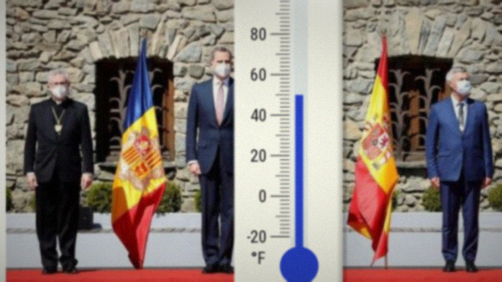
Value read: 50°F
